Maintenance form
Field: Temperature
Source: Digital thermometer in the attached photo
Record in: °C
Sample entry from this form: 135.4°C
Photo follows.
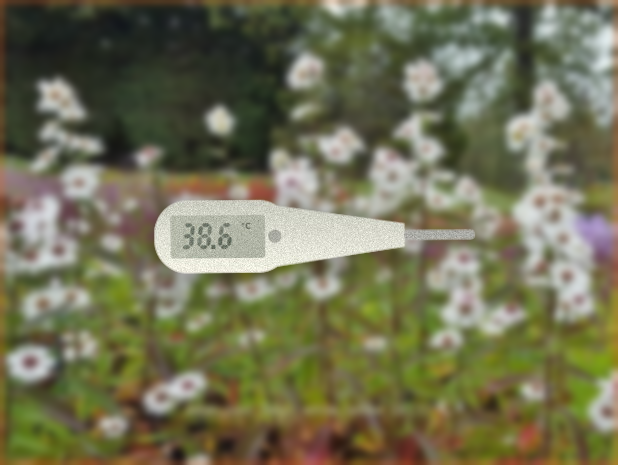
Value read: 38.6°C
